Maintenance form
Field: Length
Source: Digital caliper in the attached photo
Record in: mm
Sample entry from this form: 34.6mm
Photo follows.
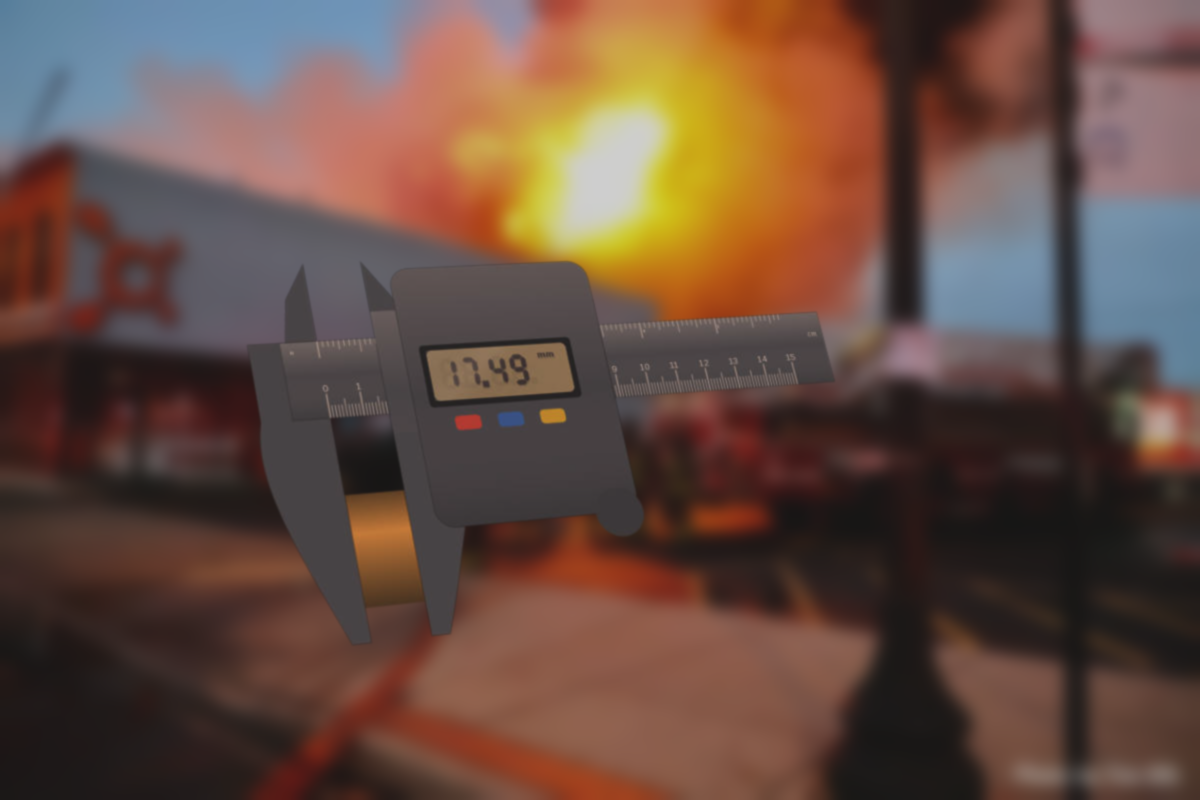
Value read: 17.49mm
